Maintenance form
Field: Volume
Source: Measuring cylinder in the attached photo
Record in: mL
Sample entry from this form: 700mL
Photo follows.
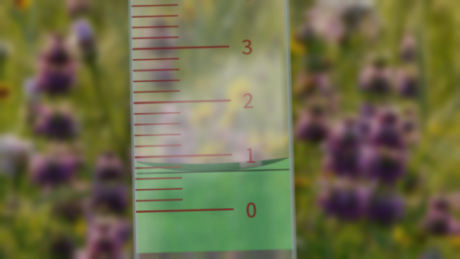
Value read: 0.7mL
